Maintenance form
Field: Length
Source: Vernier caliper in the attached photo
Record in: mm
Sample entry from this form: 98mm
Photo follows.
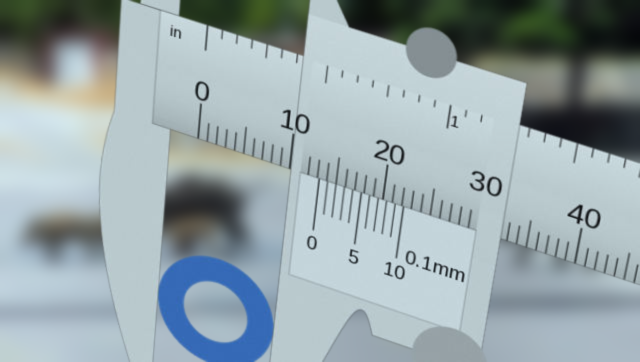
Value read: 13.2mm
